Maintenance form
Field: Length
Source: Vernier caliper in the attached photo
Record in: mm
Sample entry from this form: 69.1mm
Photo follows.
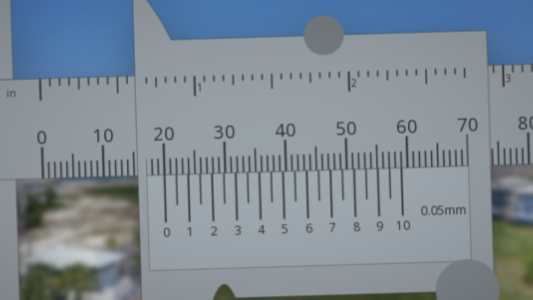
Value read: 20.0mm
